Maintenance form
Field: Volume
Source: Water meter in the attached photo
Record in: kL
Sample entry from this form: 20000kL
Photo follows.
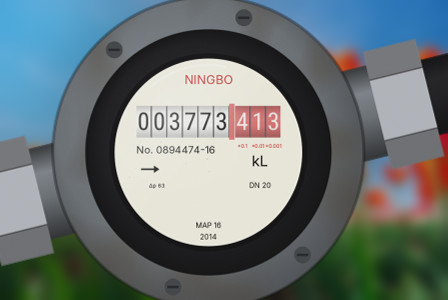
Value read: 3773.413kL
